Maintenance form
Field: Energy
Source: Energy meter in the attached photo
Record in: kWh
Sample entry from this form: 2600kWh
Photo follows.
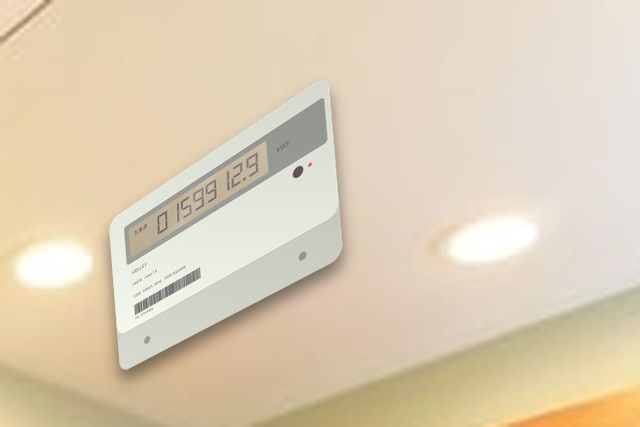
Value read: 159912.9kWh
